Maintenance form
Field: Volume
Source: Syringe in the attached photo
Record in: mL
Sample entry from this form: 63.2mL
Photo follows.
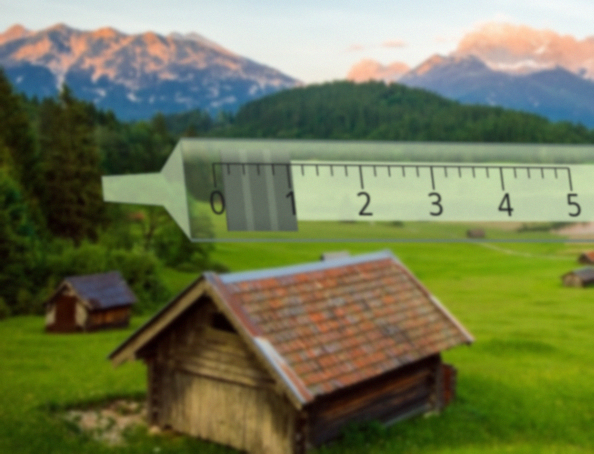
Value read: 0.1mL
